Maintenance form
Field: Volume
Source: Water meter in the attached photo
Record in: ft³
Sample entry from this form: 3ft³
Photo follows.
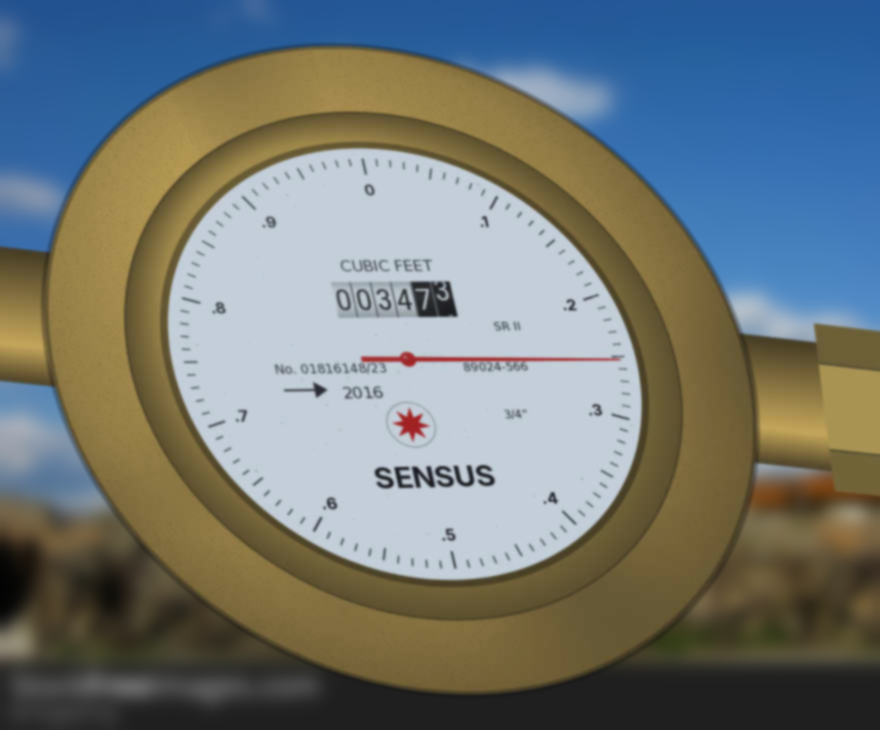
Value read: 3473.25ft³
